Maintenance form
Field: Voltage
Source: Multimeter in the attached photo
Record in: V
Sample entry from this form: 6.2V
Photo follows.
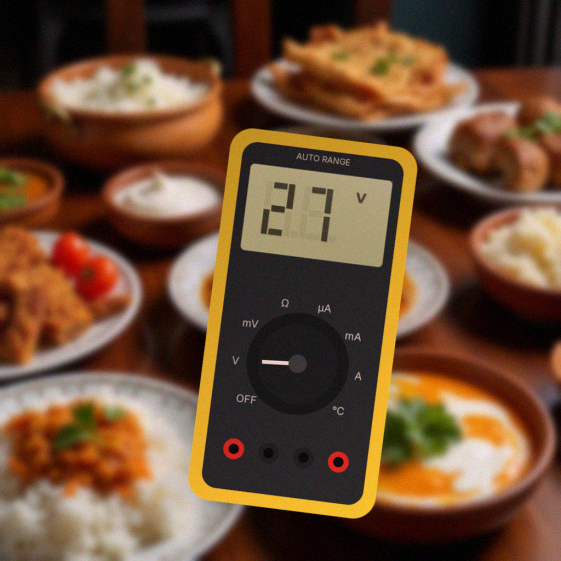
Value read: 27V
